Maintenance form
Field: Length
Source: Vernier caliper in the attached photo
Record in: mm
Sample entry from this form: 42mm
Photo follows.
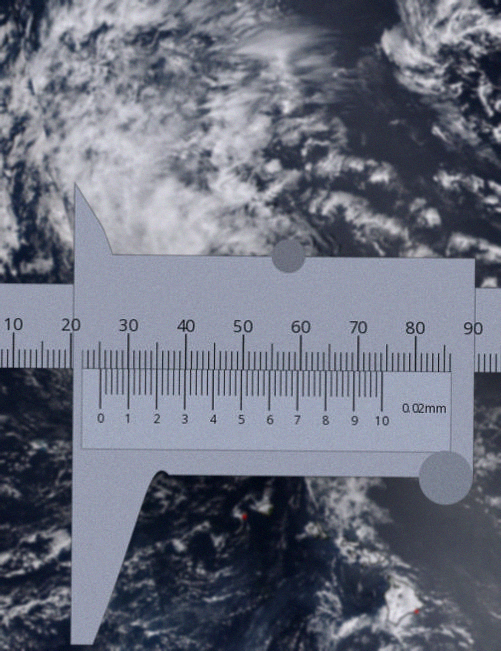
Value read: 25.2mm
